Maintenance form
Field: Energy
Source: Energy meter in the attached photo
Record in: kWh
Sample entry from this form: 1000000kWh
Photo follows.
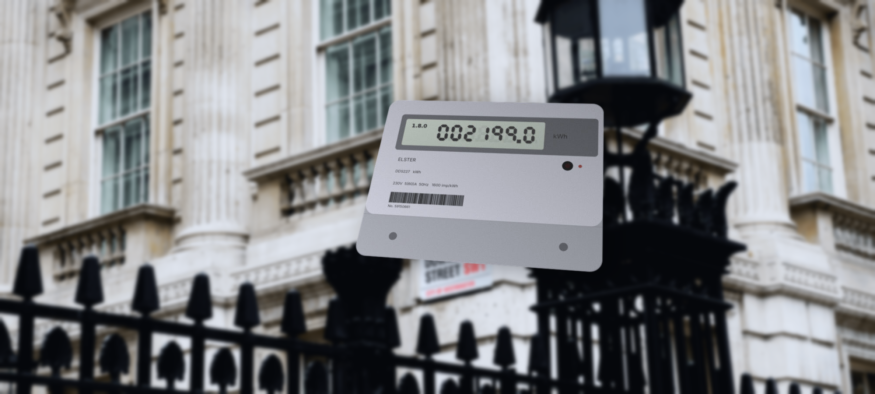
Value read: 2199.0kWh
